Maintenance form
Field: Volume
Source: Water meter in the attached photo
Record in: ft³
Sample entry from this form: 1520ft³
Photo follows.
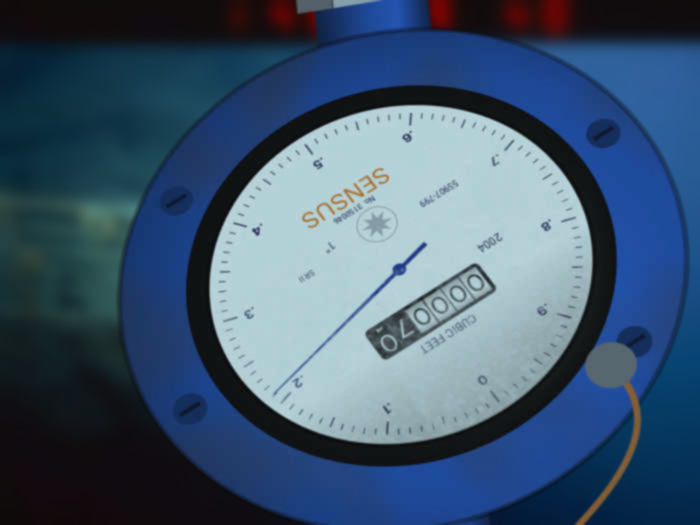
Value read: 70.21ft³
